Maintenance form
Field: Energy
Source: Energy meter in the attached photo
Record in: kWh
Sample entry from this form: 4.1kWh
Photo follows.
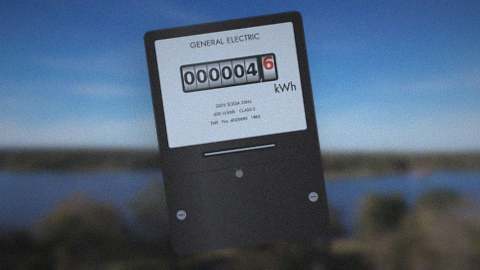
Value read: 4.6kWh
